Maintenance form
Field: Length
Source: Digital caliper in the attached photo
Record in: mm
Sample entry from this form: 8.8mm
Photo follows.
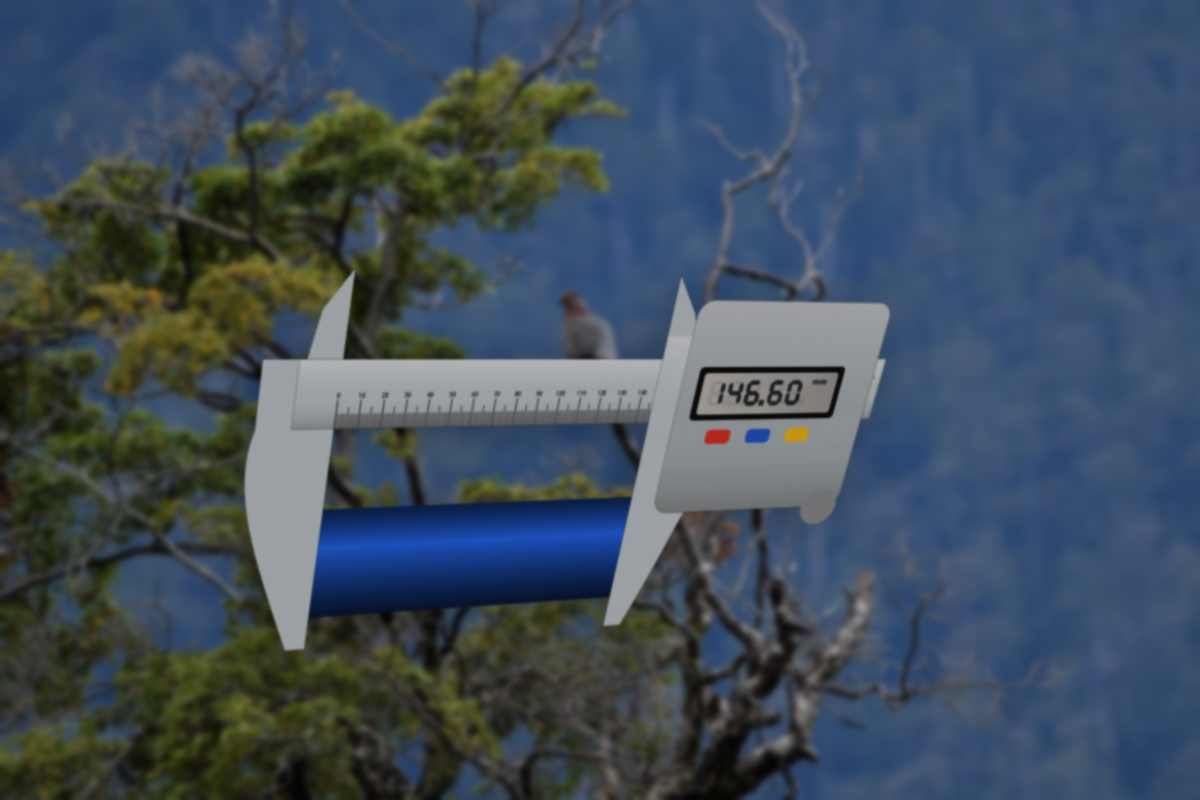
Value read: 146.60mm
